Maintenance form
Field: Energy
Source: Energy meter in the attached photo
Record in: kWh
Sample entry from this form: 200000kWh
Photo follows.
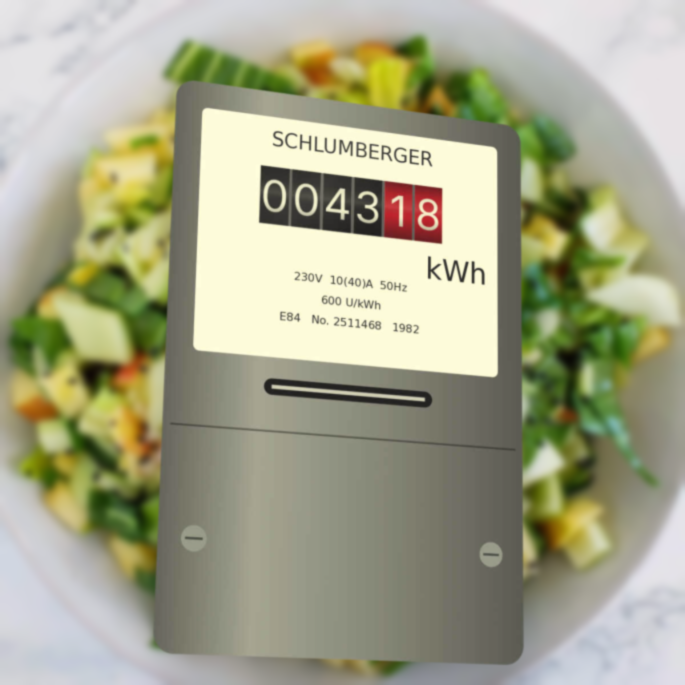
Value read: 43.18kWh
